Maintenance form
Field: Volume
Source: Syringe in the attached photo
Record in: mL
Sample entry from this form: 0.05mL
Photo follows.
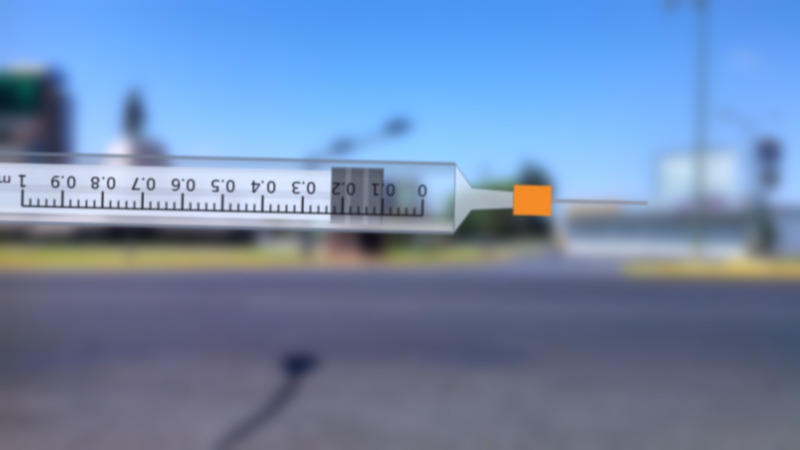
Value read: 0.1mL
